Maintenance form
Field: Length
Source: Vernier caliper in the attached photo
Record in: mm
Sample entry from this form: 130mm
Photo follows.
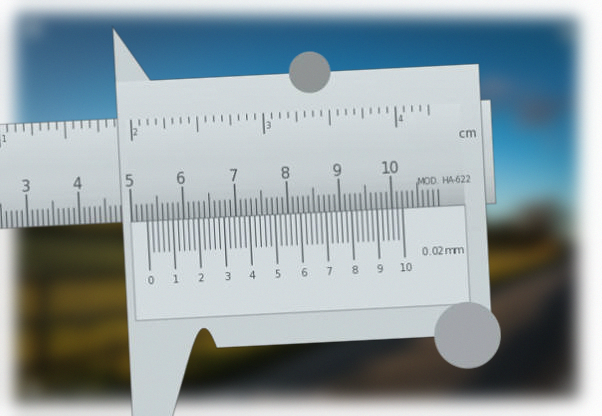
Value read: 53.0mm
